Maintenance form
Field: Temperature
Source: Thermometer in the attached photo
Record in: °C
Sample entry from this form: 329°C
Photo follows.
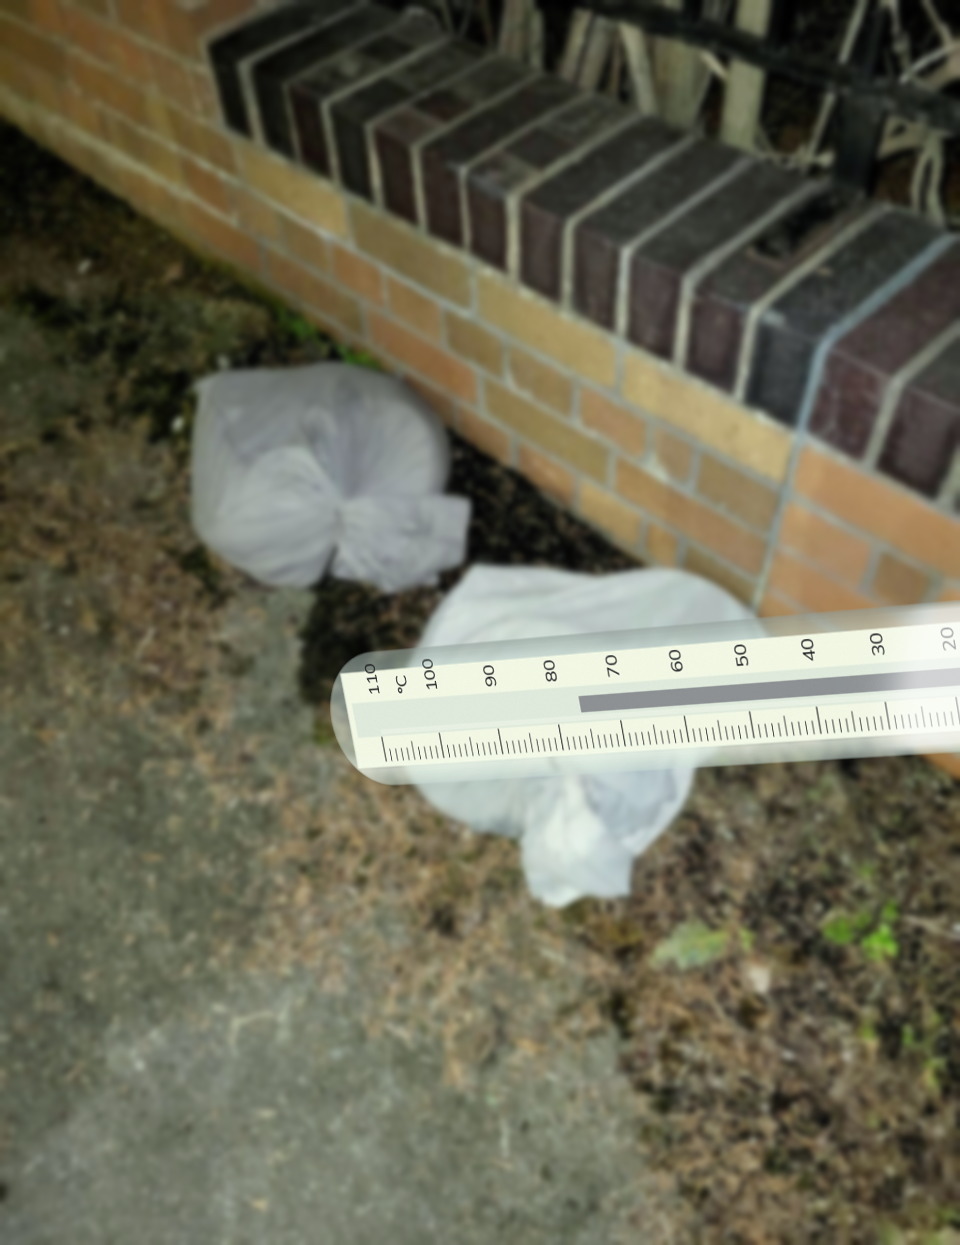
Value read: 76°C
